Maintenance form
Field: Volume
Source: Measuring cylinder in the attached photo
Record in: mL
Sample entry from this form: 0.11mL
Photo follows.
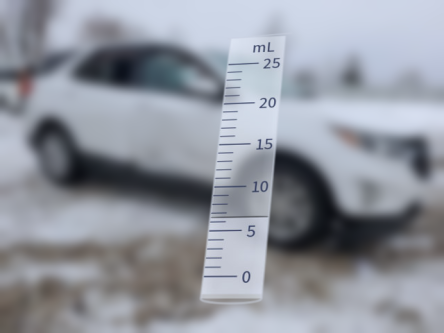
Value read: 6.5mL
